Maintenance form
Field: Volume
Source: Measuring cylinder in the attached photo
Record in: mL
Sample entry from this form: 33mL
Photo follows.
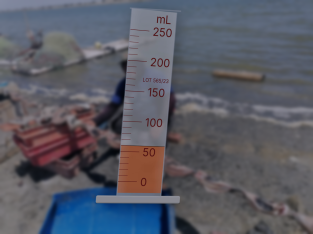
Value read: 60mL
